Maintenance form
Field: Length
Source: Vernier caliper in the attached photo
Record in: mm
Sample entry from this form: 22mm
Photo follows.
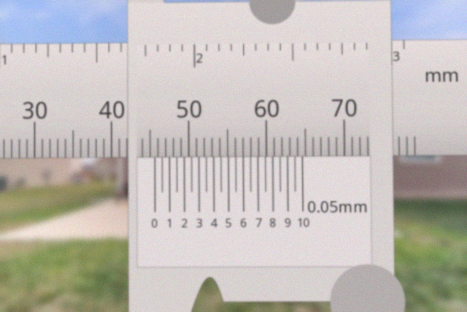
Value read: 45.6mm
